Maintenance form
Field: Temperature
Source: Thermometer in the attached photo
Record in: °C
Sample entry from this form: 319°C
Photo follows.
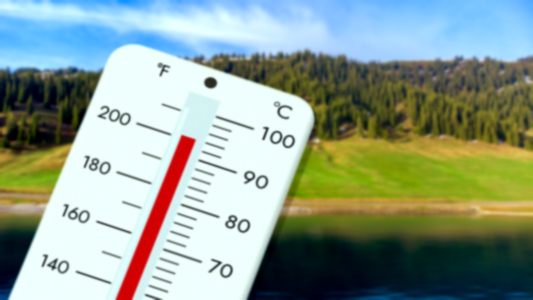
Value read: 94°C
